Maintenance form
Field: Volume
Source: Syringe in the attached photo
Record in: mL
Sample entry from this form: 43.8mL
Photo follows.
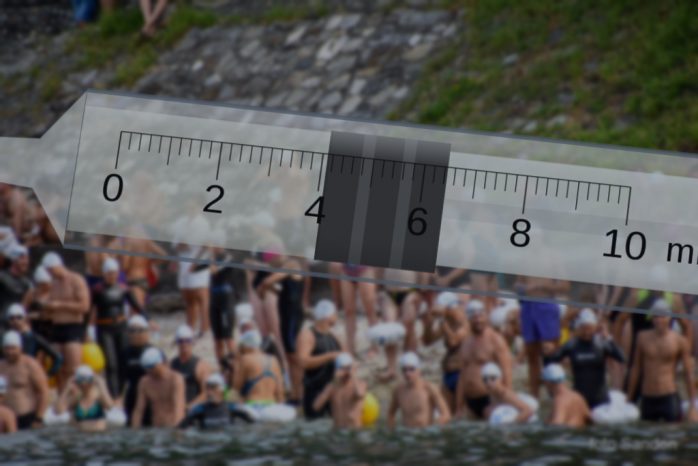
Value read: 4.1mL
